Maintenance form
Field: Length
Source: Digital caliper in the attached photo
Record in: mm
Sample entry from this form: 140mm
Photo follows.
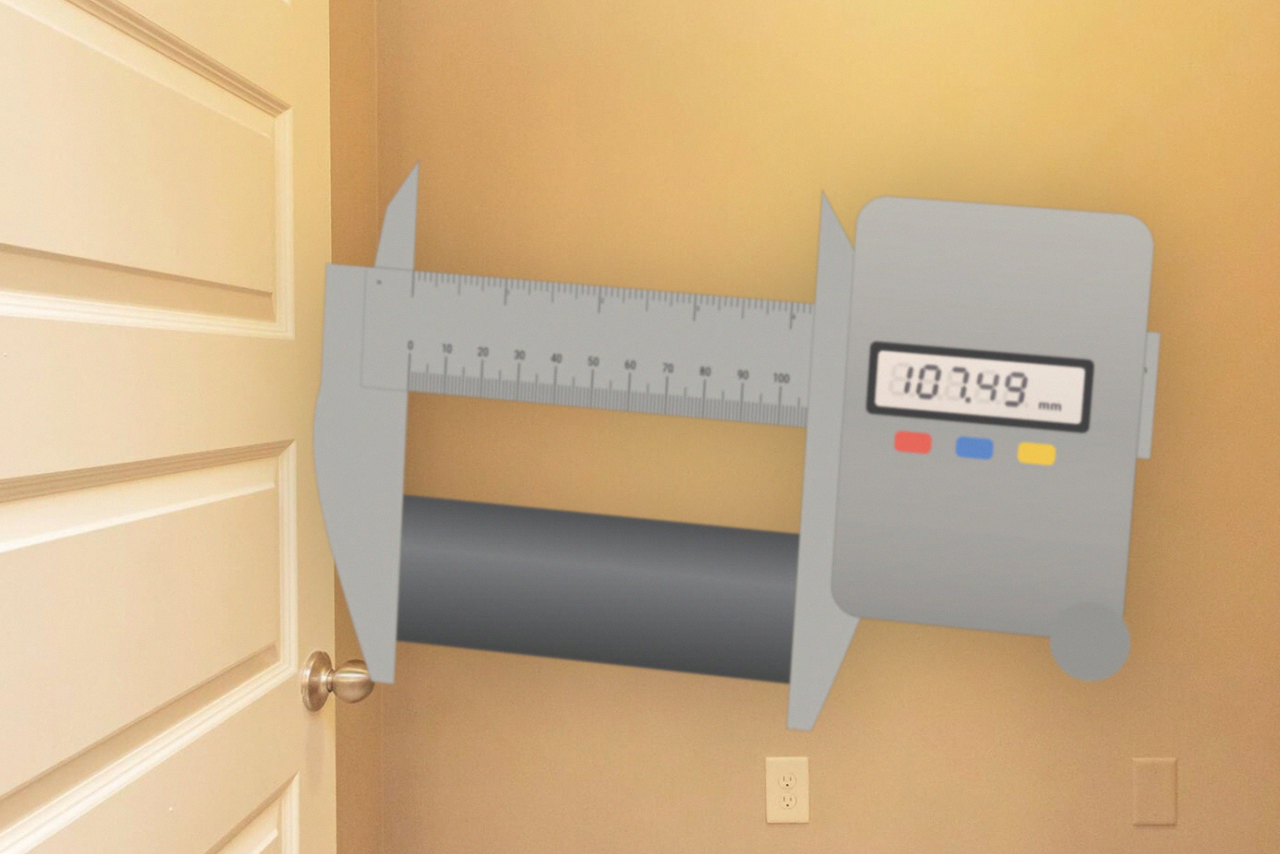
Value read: 107.49mm
